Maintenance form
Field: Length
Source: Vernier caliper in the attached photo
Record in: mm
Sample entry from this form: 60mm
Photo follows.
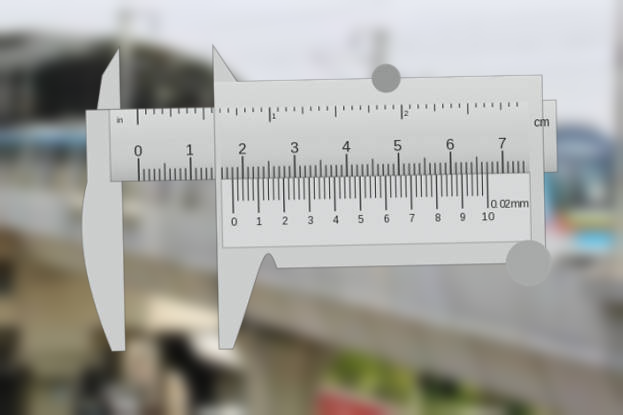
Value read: 18.0mm
